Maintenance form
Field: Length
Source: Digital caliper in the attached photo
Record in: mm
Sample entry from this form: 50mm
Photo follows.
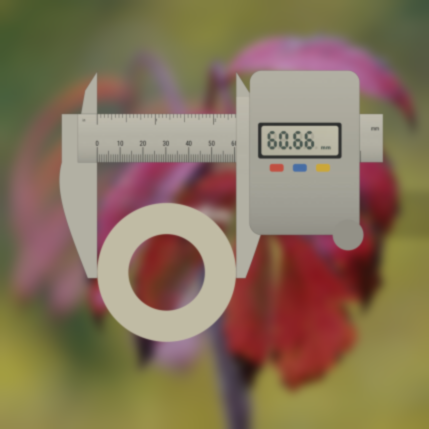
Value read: 60.66mm
